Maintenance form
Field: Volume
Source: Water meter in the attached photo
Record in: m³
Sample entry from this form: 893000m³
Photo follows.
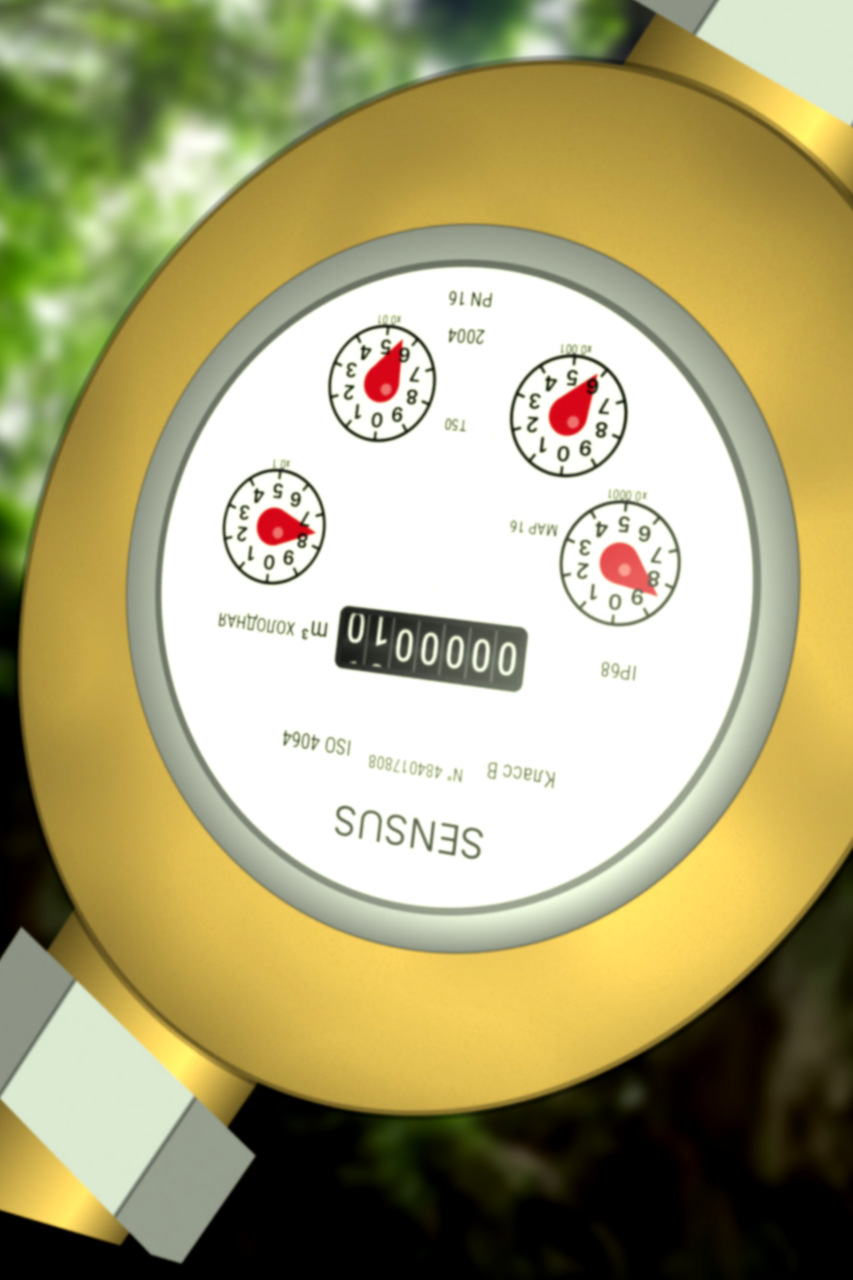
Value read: 9.7558m³
